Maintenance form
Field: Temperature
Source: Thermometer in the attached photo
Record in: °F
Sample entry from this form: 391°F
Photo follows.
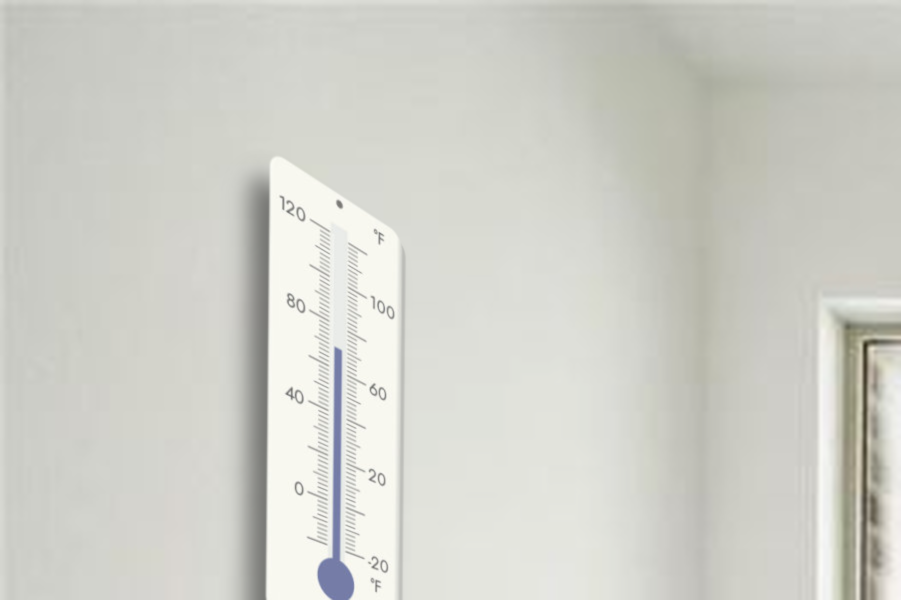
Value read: 70°F
